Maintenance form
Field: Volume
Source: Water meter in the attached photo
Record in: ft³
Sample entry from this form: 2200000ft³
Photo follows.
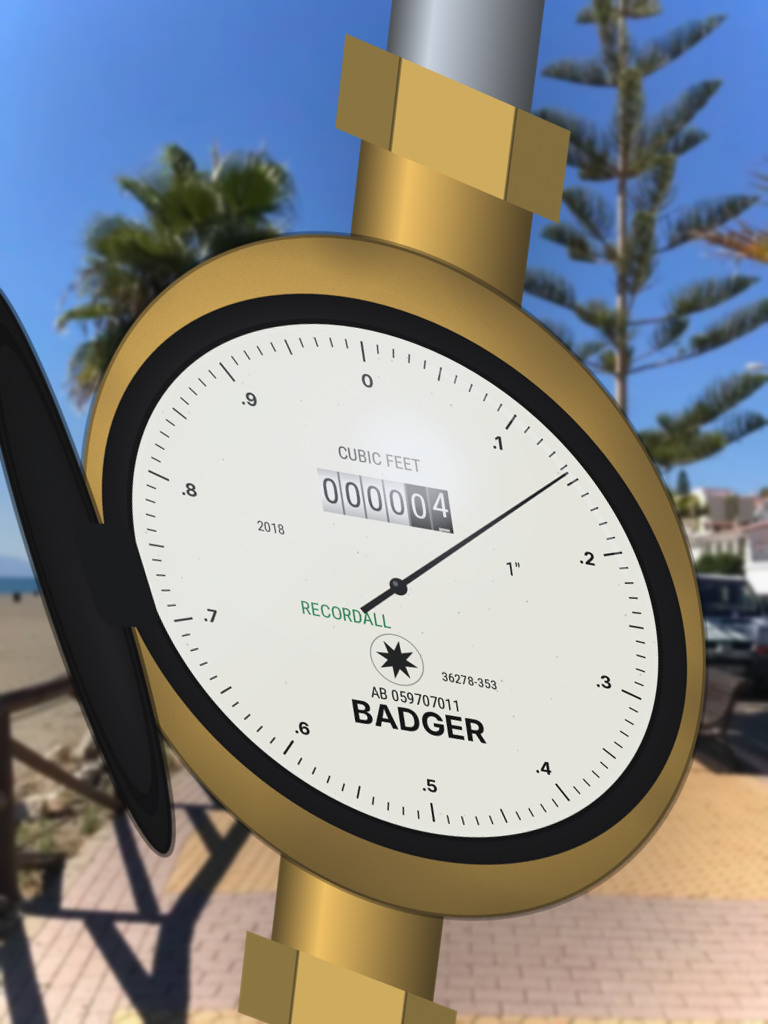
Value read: 4.14ft³
